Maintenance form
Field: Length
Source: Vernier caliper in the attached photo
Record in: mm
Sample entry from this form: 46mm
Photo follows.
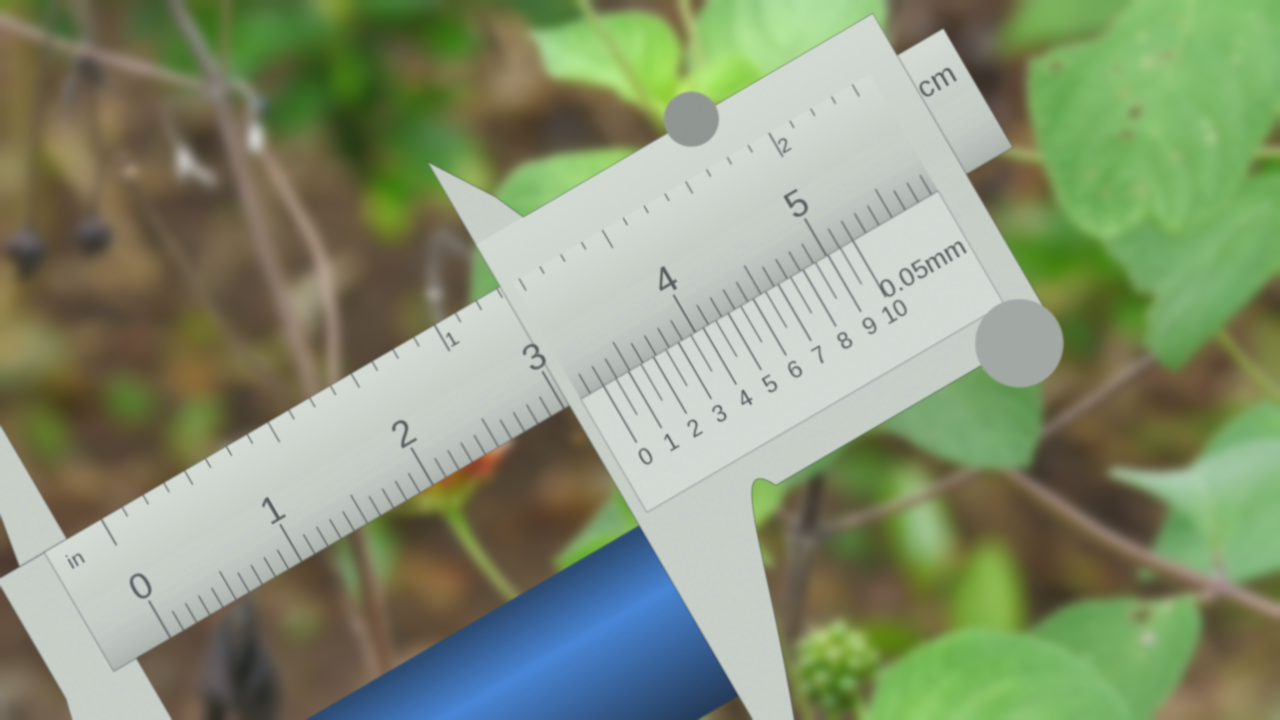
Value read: 33.0mm
